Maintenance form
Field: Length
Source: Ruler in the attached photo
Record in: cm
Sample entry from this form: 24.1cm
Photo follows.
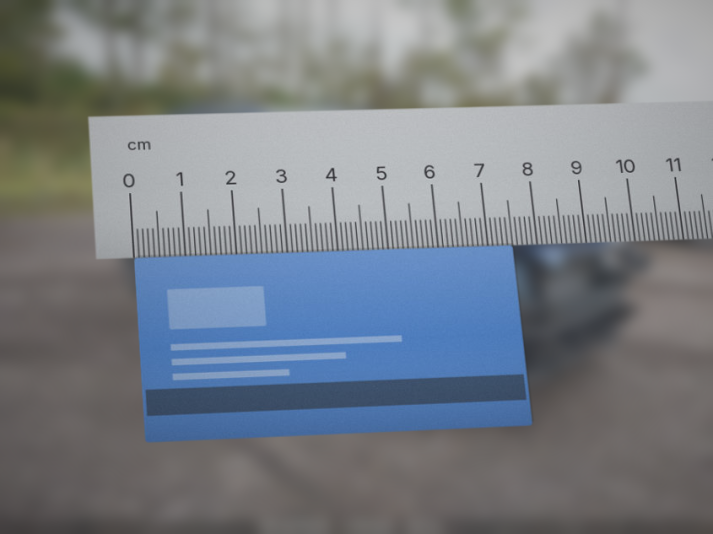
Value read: 7.5cm
